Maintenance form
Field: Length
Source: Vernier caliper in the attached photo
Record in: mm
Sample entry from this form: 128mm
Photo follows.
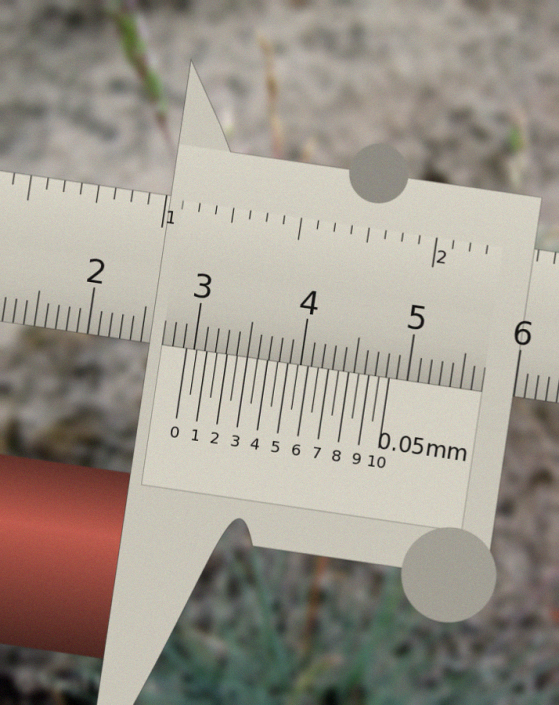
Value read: 29.3mm
